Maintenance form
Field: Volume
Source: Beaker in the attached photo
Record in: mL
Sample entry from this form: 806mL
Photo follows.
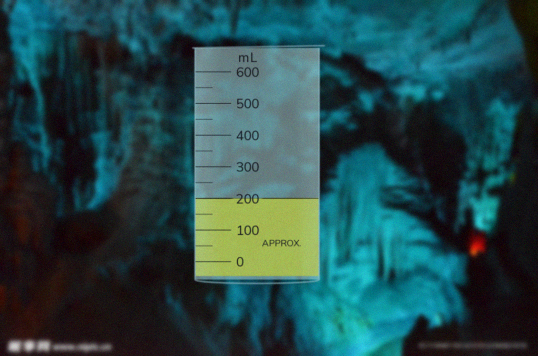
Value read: 200mL
